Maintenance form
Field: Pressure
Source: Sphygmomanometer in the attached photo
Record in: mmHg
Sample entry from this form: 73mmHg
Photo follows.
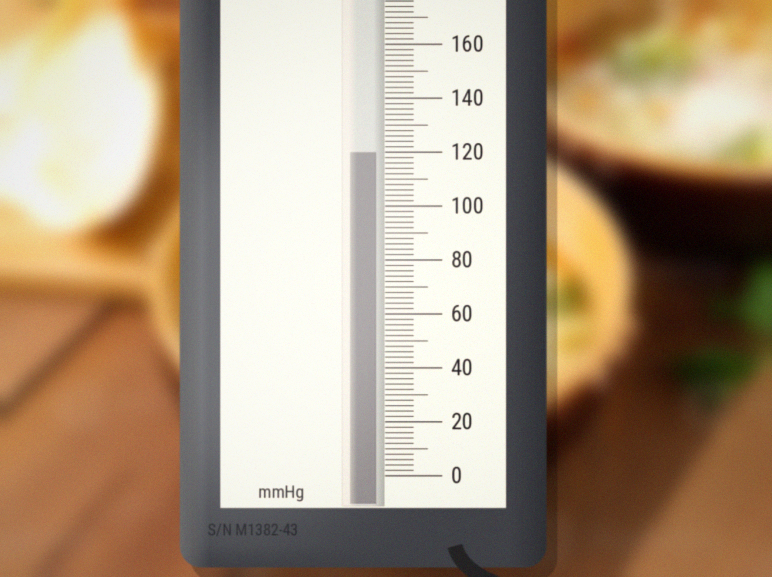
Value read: 120mmHg
